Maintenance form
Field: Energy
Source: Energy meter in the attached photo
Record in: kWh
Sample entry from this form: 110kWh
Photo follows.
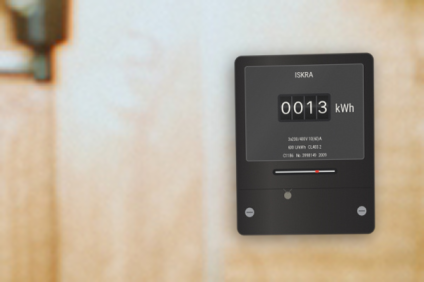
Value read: 13kWh
